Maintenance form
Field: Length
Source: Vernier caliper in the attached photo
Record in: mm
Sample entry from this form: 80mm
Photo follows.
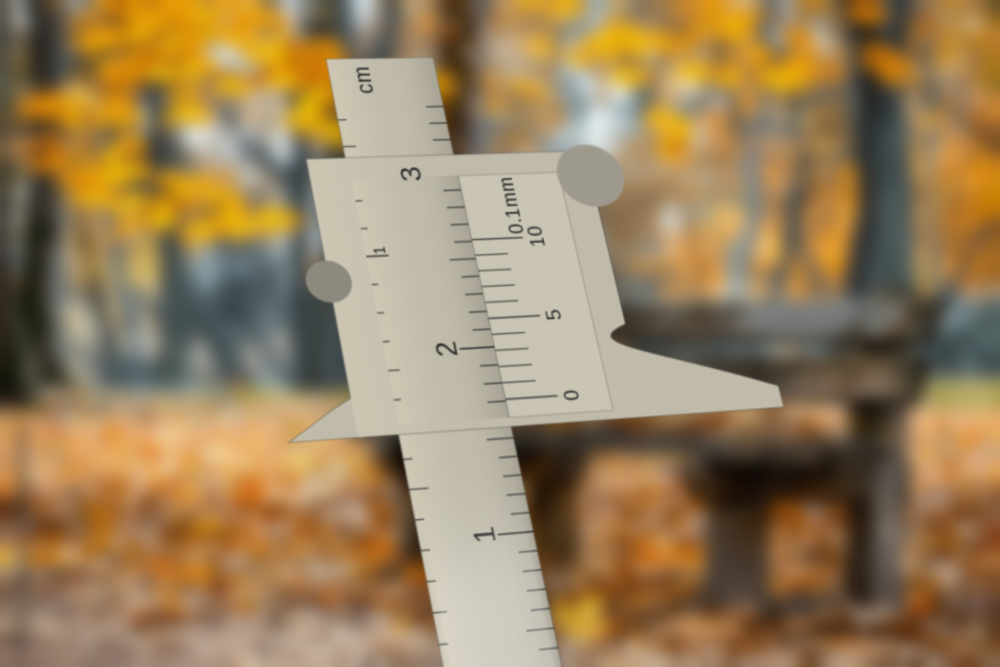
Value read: 17.1mm
